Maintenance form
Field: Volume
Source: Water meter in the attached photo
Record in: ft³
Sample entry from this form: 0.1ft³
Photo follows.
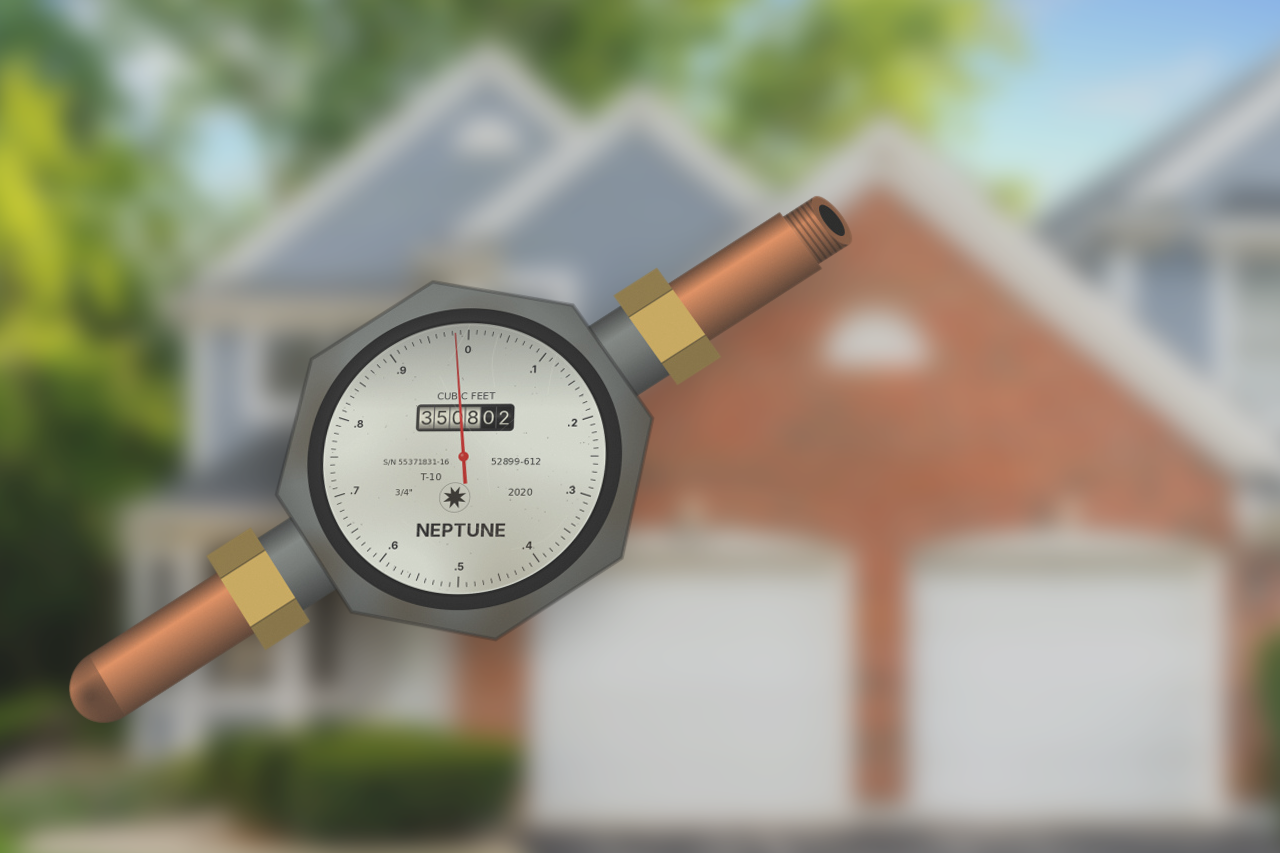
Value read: 350801.98ft³
